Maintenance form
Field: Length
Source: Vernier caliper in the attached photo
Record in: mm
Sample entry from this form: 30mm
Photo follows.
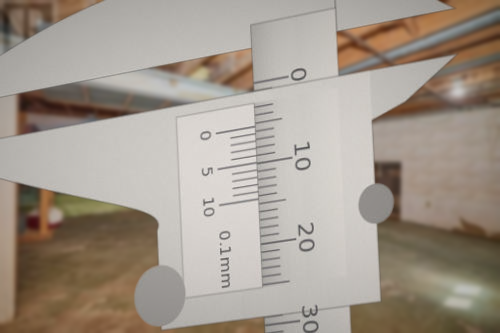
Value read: 5.4mm
